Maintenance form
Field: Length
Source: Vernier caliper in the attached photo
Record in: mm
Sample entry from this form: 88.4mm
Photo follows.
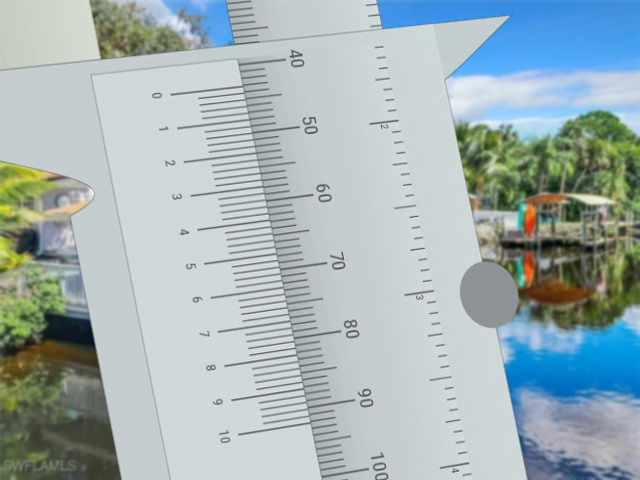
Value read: 43.2mm
